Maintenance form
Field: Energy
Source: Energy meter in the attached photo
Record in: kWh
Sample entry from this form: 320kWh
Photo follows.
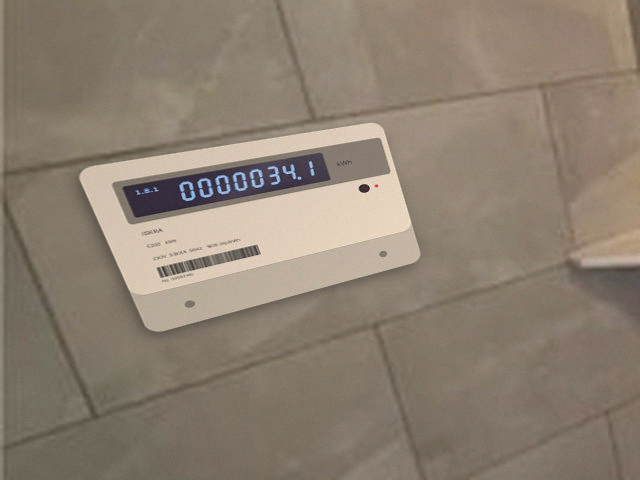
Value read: 34.1kWh
